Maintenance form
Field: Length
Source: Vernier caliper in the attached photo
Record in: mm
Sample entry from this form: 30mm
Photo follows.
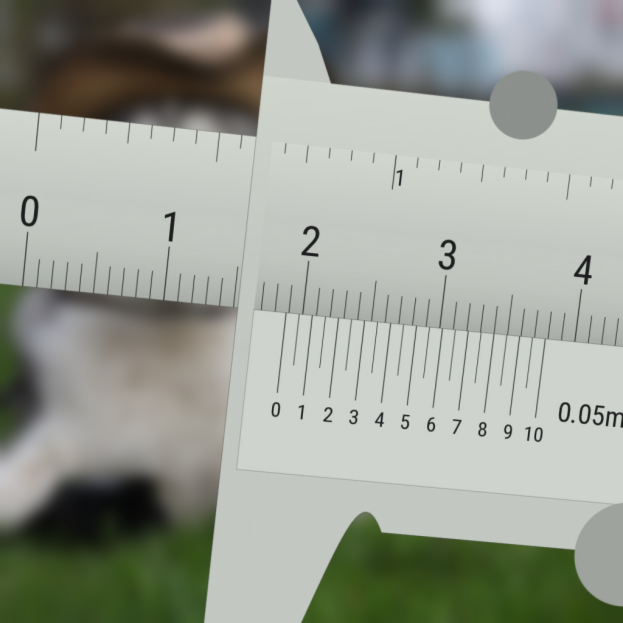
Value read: 18.8mm
